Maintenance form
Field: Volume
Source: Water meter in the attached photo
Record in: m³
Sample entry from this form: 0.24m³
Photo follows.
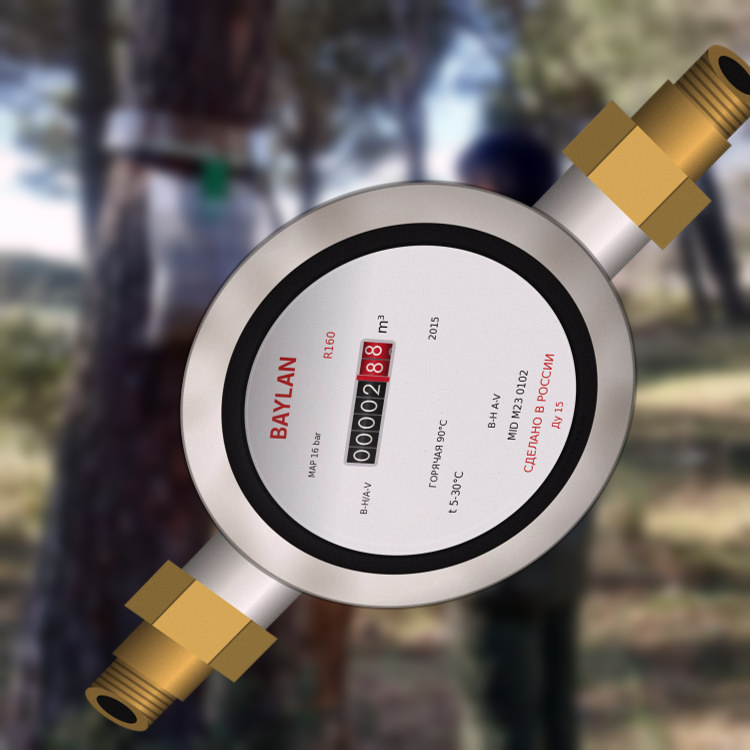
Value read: 2.88m³
